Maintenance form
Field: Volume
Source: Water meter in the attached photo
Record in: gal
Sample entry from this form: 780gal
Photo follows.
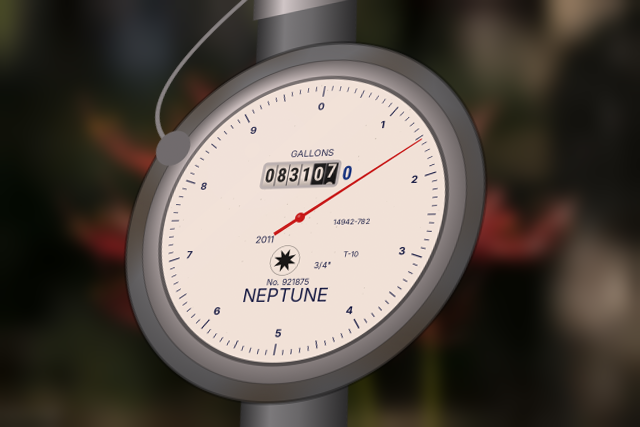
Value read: 831071.5gal
